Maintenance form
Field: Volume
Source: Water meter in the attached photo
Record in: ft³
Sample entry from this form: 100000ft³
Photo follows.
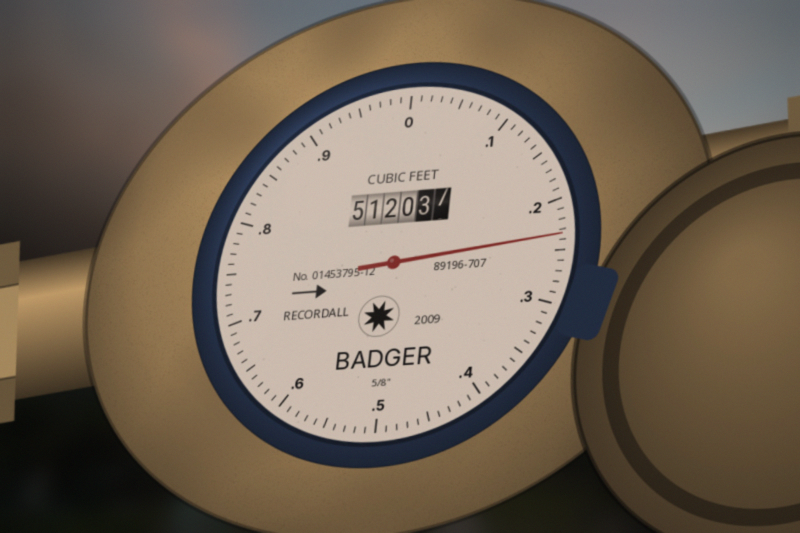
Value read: 512037.23ft³
